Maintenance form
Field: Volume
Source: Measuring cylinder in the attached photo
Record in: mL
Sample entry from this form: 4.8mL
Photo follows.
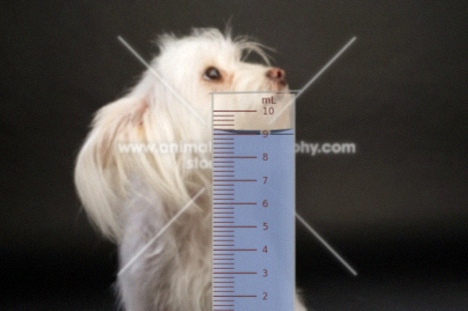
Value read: 9mL
